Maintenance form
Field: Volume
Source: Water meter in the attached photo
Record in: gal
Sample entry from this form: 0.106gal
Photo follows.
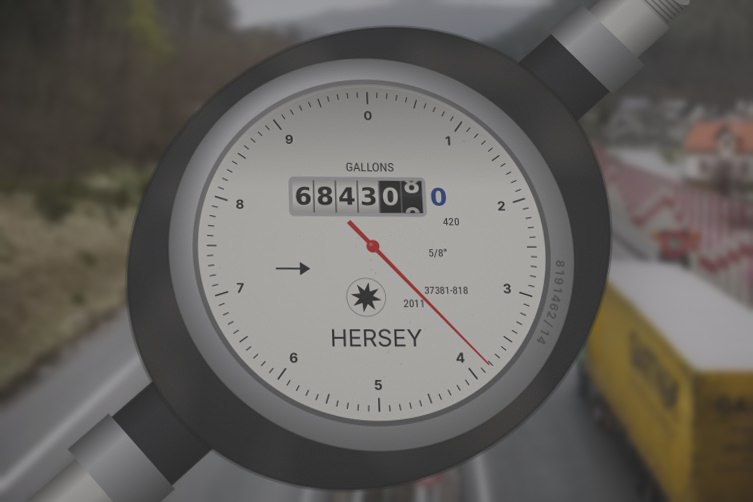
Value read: 6843083.8gal
